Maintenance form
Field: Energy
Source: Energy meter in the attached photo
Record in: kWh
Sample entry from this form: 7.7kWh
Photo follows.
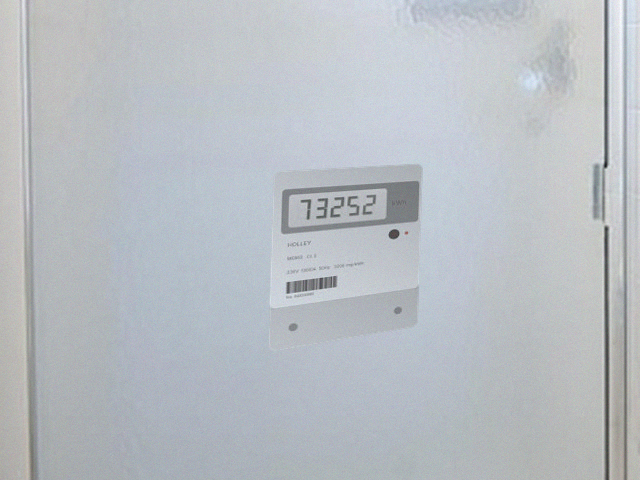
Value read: 73252kWh
